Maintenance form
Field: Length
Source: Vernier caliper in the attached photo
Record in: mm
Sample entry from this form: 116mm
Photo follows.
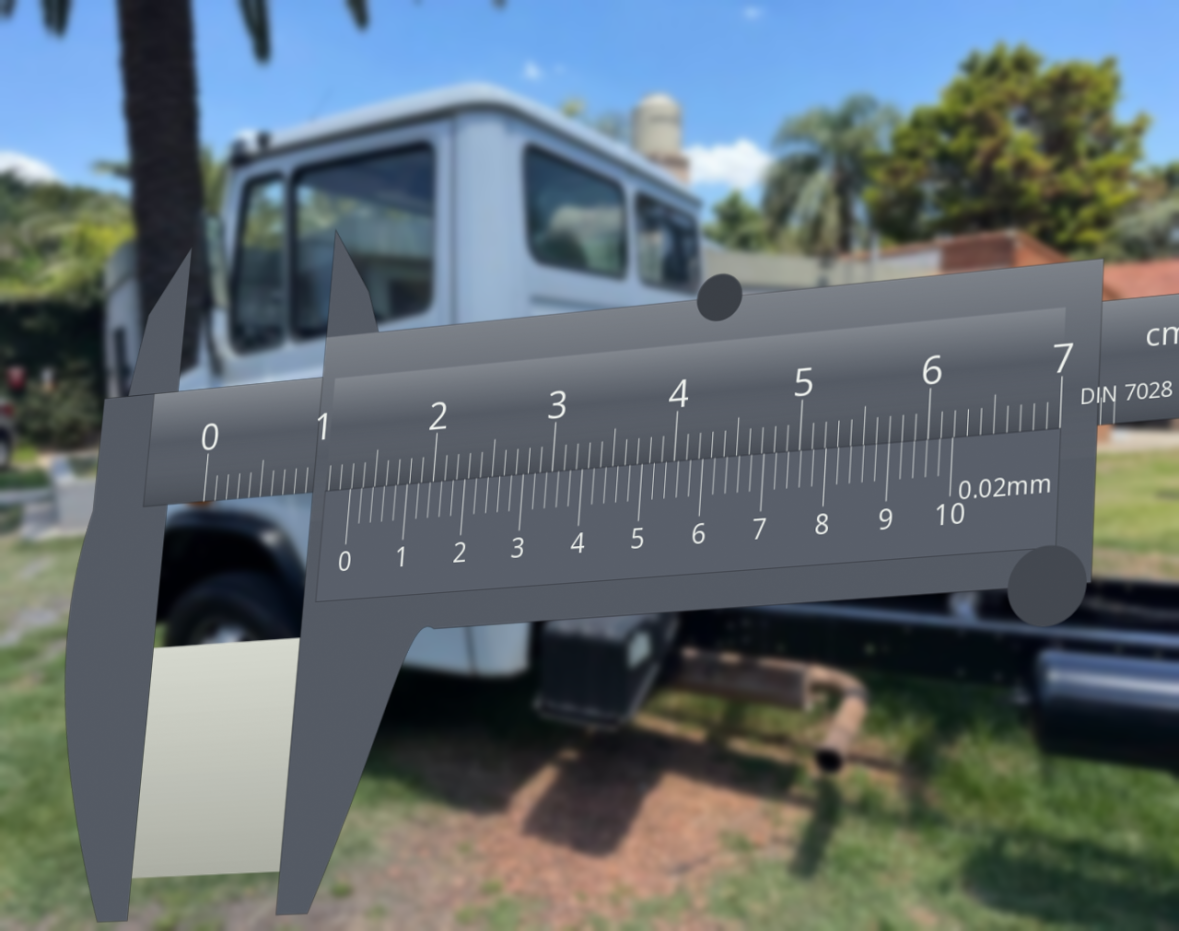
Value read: 12.9mm
